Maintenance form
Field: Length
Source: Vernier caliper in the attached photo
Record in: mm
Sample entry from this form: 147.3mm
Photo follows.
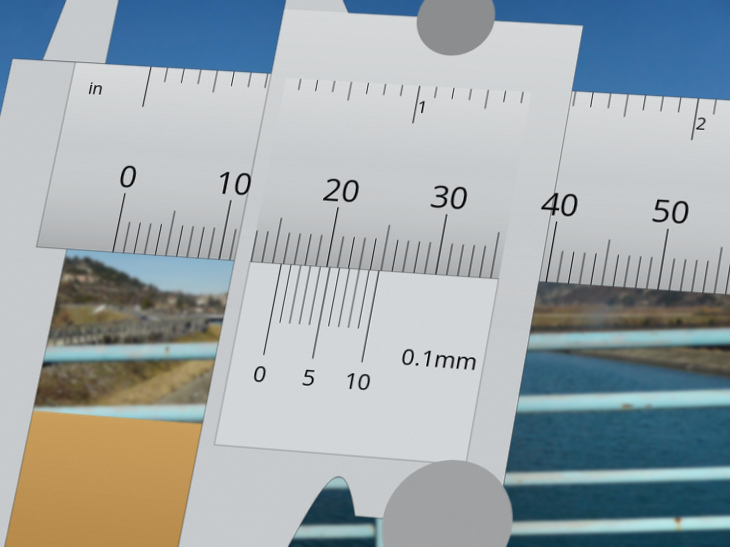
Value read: 15.8mm
